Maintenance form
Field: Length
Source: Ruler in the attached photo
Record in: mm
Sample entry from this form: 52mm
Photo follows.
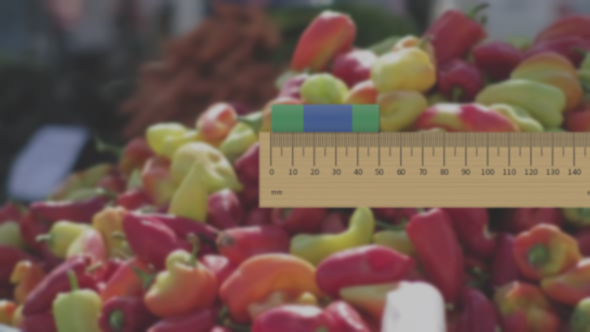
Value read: 50mm
